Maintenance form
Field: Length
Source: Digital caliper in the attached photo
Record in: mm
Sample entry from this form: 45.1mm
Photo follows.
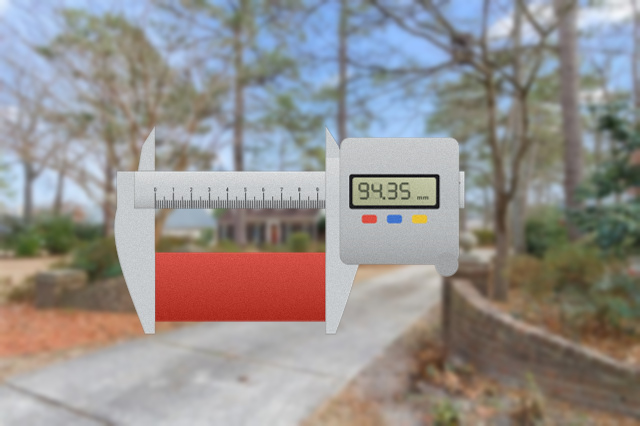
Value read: 94.35mm
